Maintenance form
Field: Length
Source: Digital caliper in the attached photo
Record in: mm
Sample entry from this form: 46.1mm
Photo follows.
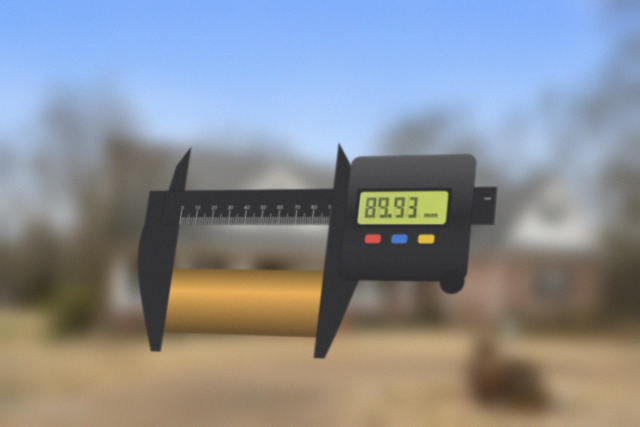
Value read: 89.93mm
